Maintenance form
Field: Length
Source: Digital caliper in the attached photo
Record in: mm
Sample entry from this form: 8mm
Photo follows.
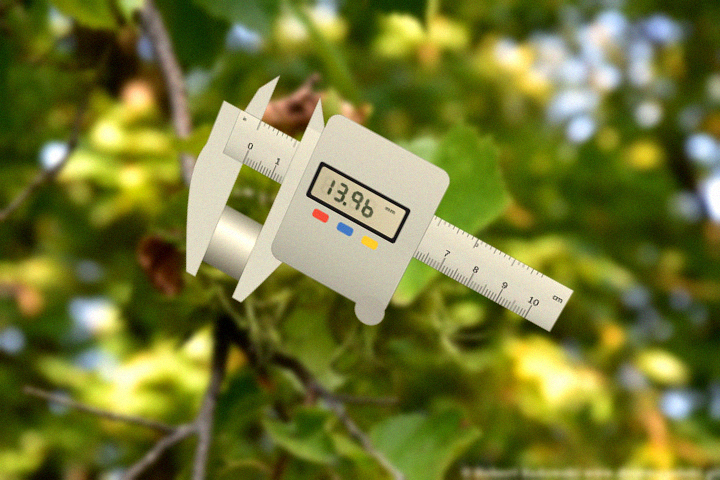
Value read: 13.96mm
